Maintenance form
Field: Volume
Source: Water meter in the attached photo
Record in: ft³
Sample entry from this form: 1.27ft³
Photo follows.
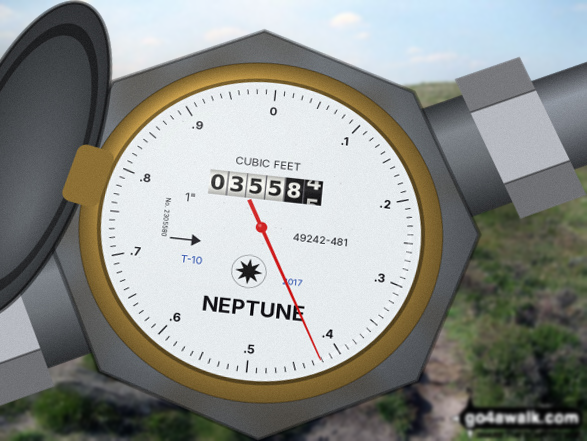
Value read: 35584.42ft³
